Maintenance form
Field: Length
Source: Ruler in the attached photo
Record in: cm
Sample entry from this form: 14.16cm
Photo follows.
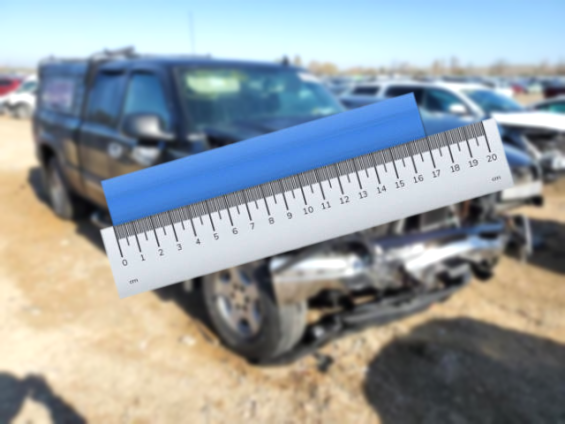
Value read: 17cm
